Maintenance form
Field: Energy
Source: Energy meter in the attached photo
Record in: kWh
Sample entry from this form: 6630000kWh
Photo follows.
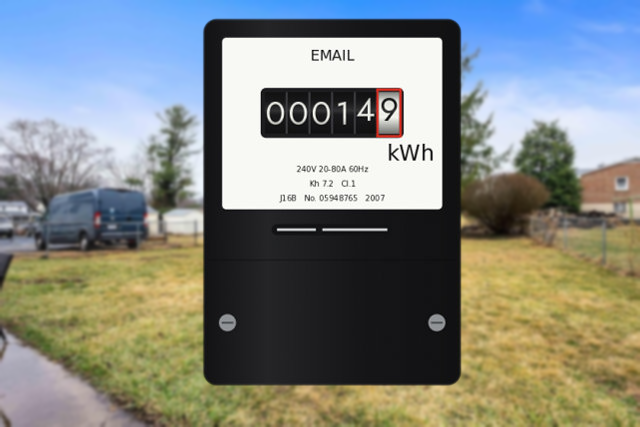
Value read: 14.9kWh
